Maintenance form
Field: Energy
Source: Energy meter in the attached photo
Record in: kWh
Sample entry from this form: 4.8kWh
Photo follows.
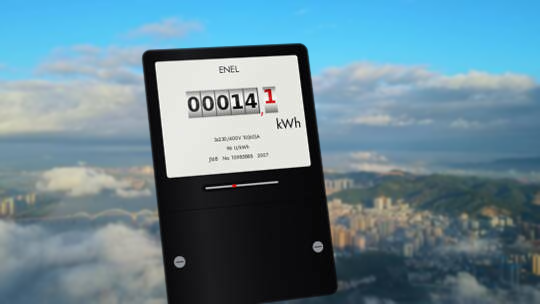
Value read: 14.1kWh
